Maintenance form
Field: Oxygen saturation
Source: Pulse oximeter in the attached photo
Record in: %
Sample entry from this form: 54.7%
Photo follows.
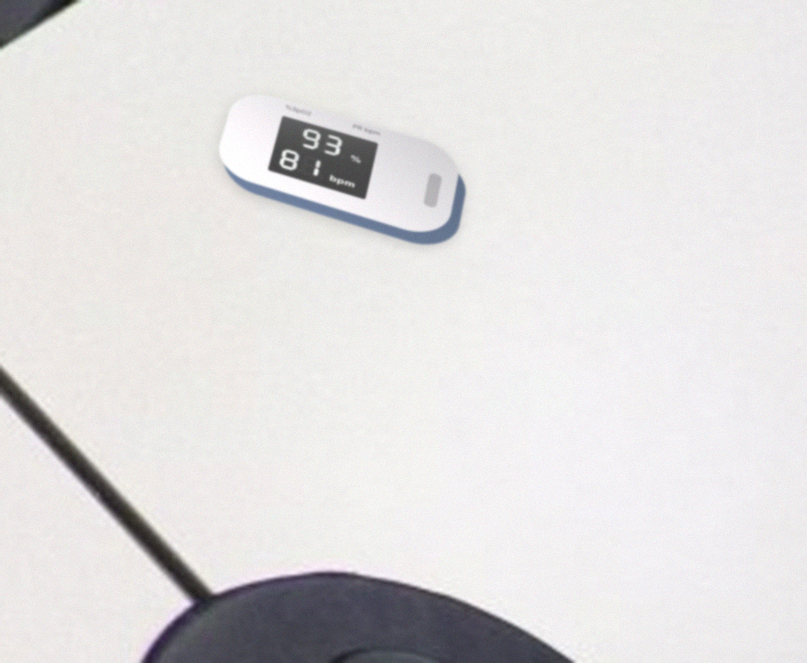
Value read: 93%
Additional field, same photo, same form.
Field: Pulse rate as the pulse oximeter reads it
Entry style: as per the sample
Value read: 81bpm
